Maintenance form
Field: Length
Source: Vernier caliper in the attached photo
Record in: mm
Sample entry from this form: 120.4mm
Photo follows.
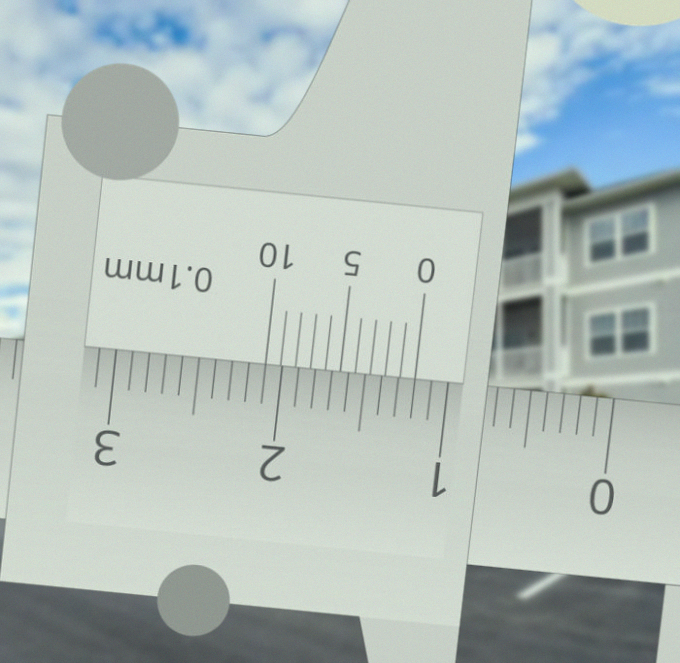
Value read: 12.0mm
